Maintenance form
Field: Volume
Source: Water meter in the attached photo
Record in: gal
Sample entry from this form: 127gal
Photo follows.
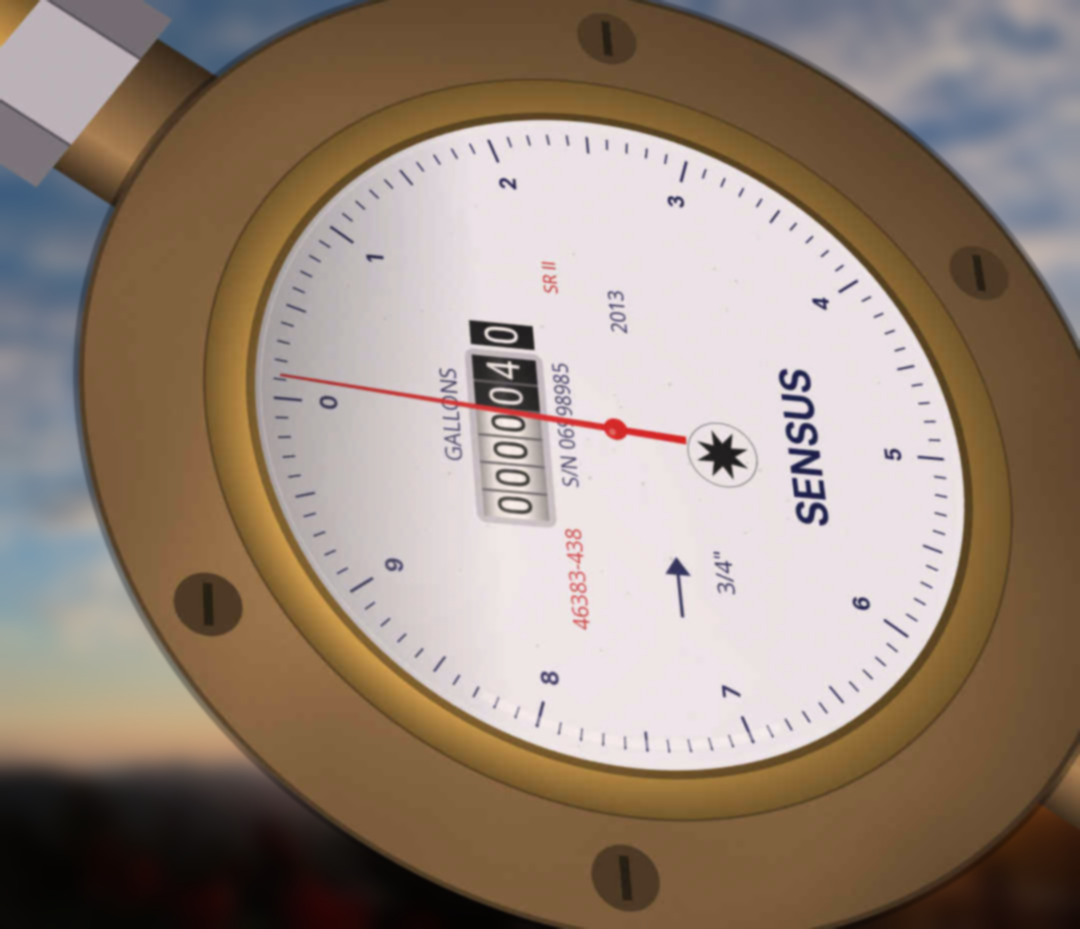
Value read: 40.1gal
